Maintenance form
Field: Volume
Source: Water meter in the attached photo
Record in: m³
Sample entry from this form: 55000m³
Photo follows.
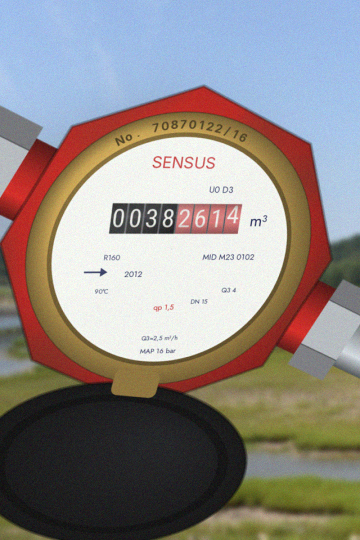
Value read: 38.2614m³
